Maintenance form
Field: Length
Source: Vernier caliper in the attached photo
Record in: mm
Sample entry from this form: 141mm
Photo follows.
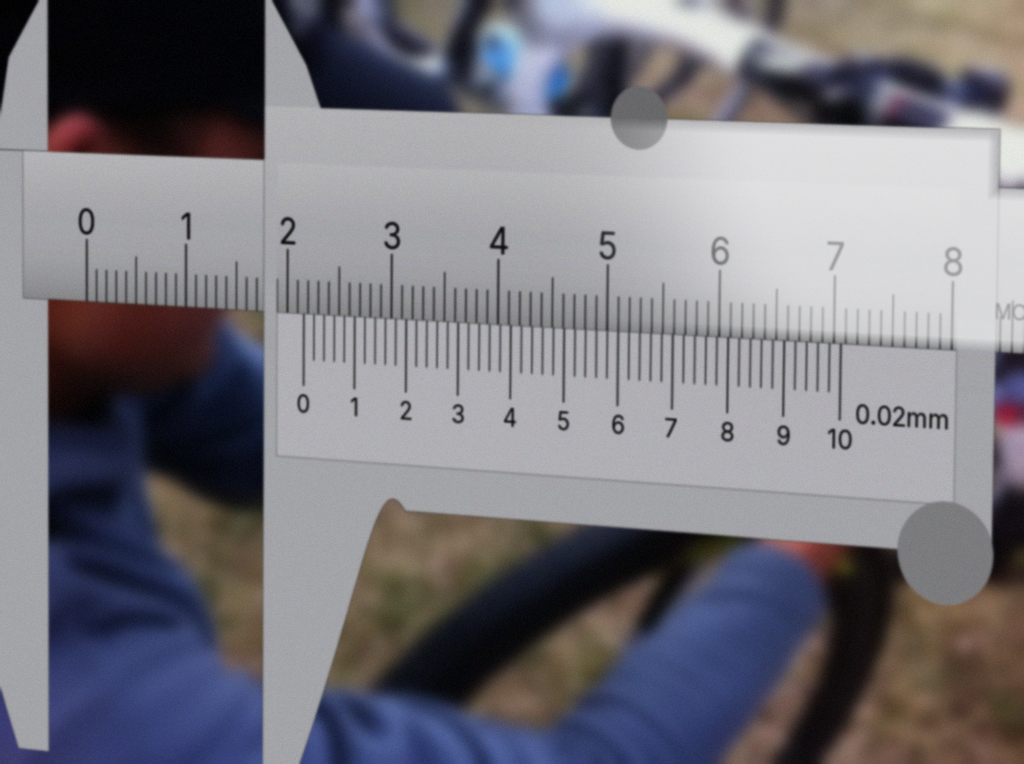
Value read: 21.6mm
